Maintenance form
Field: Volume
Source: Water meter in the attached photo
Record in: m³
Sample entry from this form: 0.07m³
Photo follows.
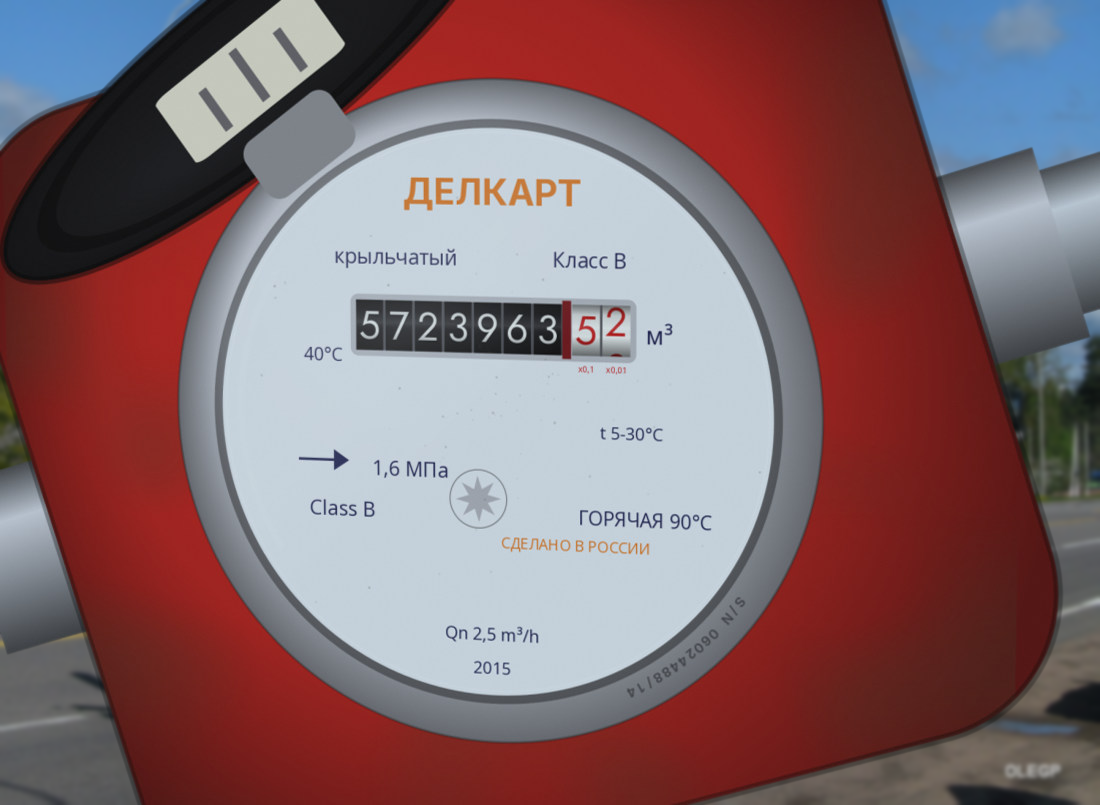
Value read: 5723963.52m³
